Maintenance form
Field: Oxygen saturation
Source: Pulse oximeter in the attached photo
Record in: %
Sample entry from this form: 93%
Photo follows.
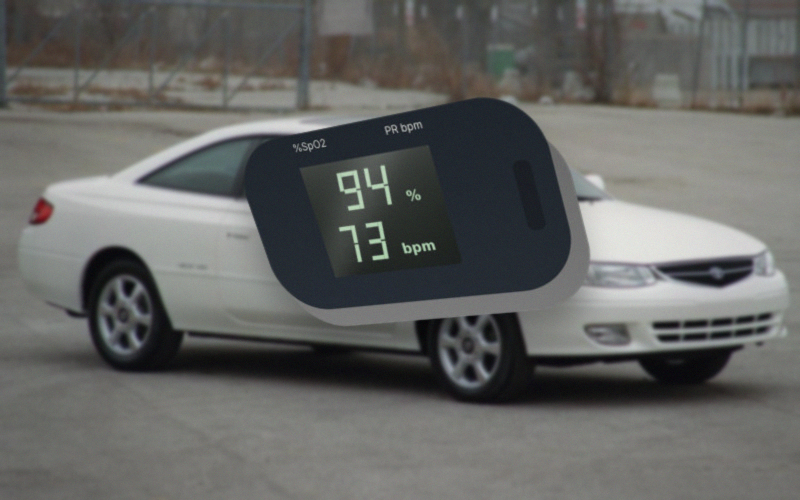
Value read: 94%
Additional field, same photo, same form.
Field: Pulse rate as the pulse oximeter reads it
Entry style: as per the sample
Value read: 73bpm
